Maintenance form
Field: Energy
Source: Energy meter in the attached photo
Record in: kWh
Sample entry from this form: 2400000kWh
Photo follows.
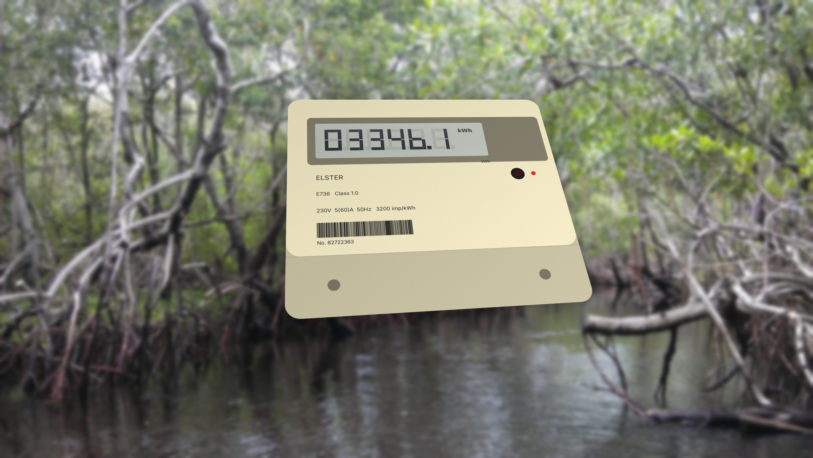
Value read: 3346.1kWh
